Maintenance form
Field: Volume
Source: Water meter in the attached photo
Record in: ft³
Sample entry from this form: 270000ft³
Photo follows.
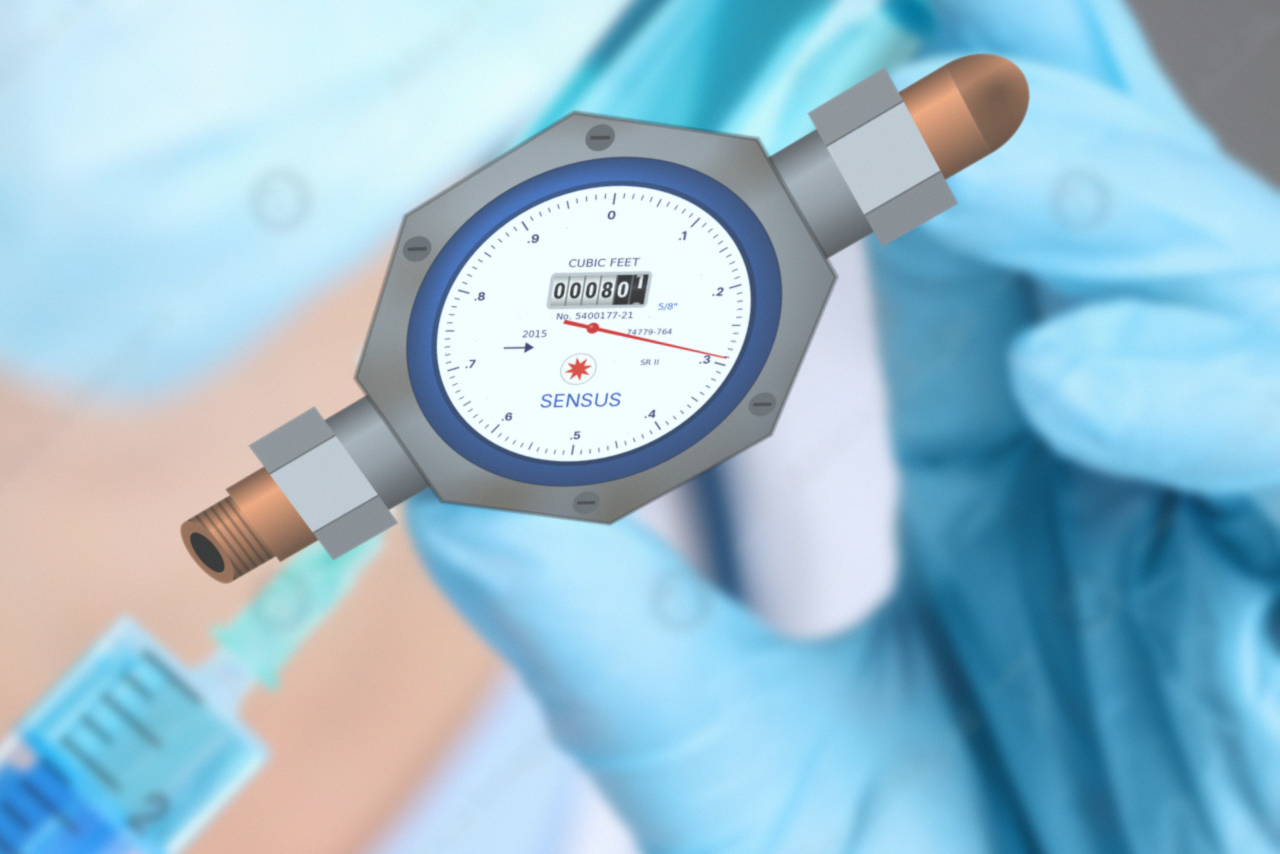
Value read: 801.29ft³
